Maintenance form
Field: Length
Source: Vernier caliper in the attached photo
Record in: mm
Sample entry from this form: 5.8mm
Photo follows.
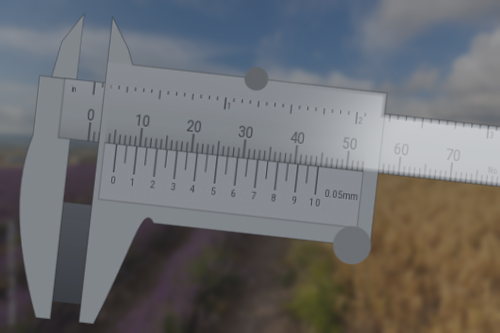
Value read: 5.5mm
